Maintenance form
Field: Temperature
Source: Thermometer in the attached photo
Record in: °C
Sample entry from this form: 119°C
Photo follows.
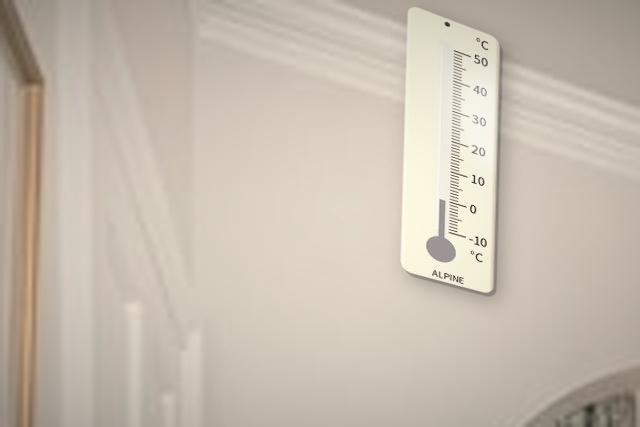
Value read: 0°C
